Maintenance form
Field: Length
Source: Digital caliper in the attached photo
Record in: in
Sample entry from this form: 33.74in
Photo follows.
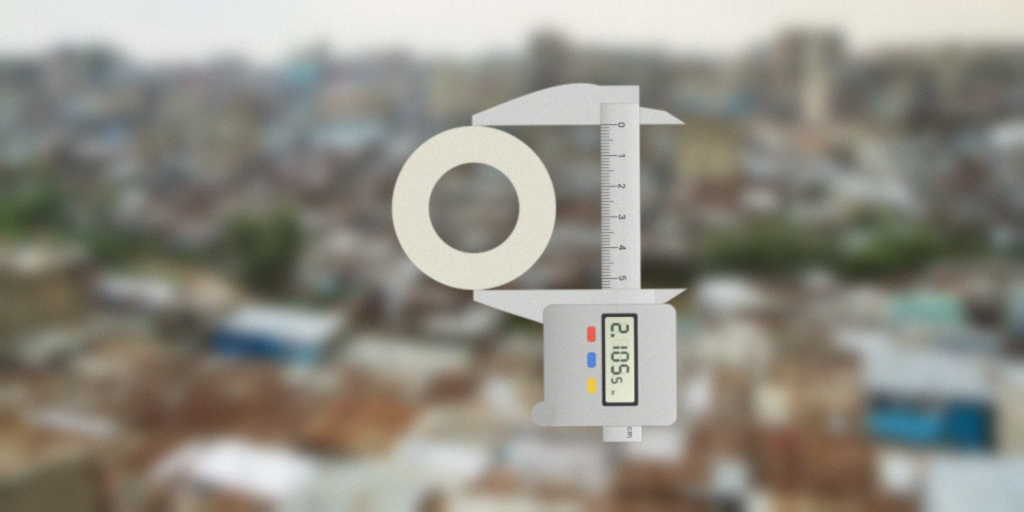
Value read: 2.1055in
